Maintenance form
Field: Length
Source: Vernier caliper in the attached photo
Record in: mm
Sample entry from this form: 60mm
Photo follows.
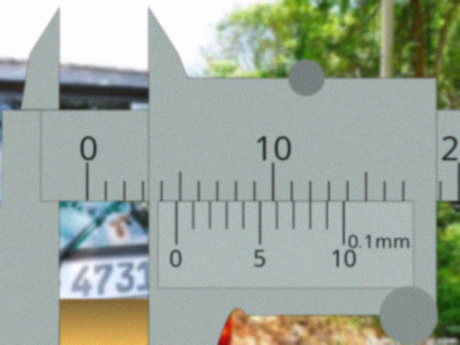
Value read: 4.8mm
